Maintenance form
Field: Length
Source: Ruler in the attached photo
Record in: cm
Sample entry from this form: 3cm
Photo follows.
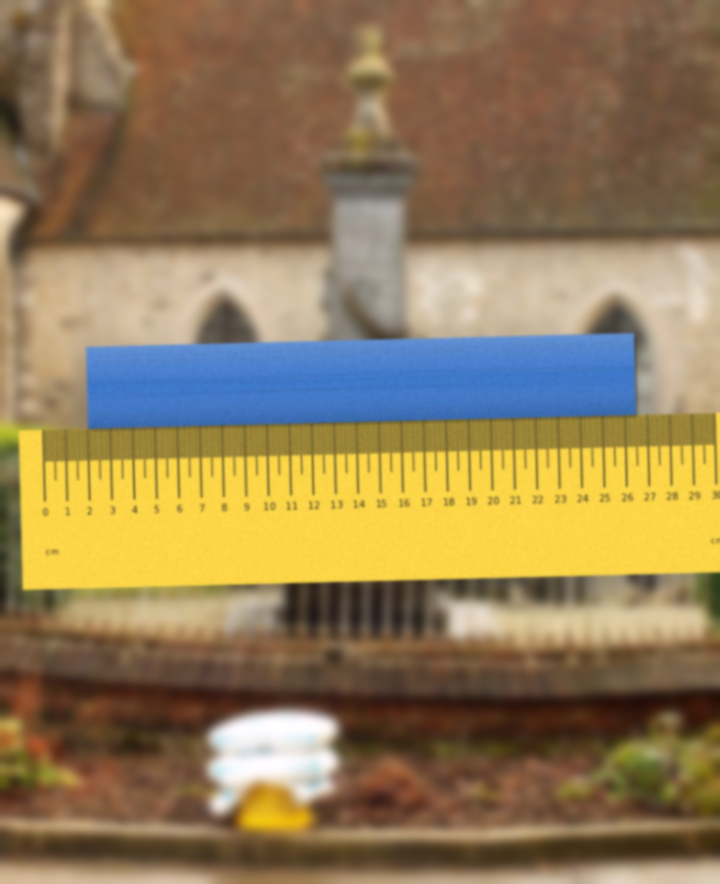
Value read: 24.5cm
